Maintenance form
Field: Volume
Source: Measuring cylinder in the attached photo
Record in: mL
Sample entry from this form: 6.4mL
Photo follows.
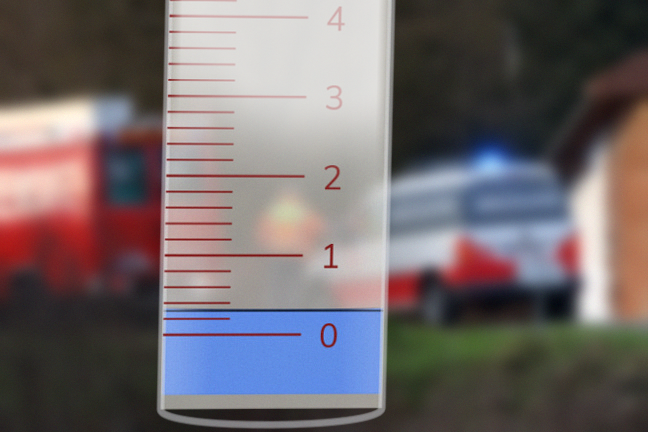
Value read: 0.3mL
